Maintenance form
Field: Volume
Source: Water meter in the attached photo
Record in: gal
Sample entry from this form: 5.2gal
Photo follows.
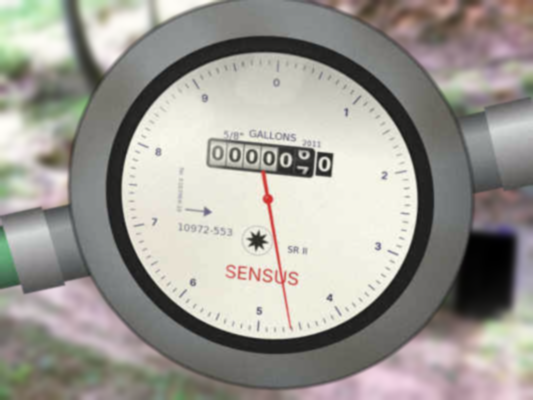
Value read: 64.6gal
